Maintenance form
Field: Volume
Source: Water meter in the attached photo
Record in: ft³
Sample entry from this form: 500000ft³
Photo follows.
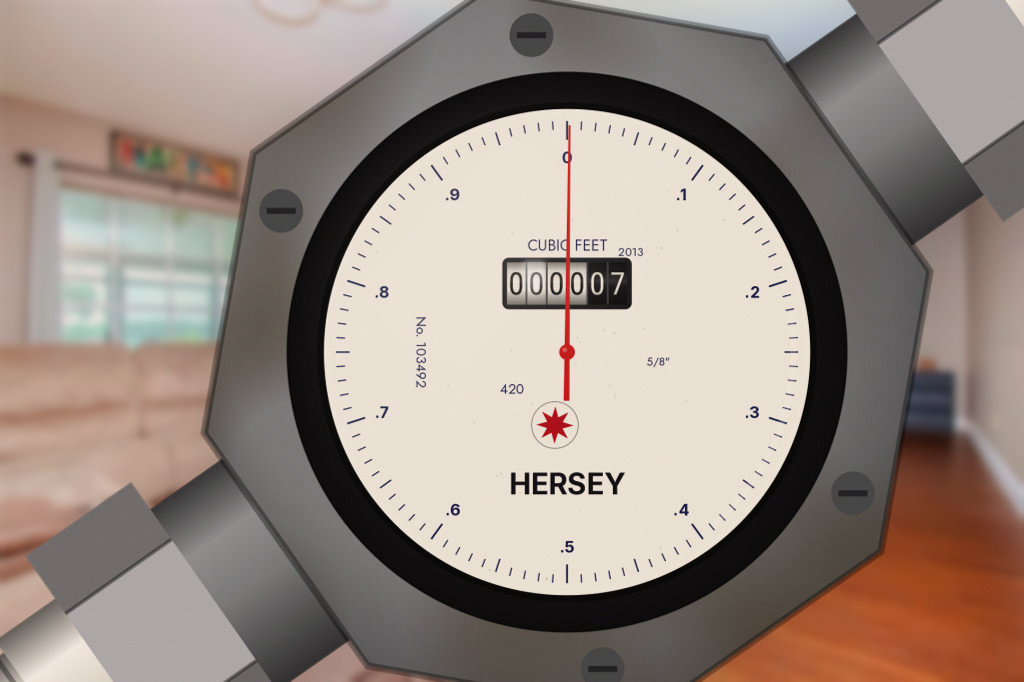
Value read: 7.00ft³
